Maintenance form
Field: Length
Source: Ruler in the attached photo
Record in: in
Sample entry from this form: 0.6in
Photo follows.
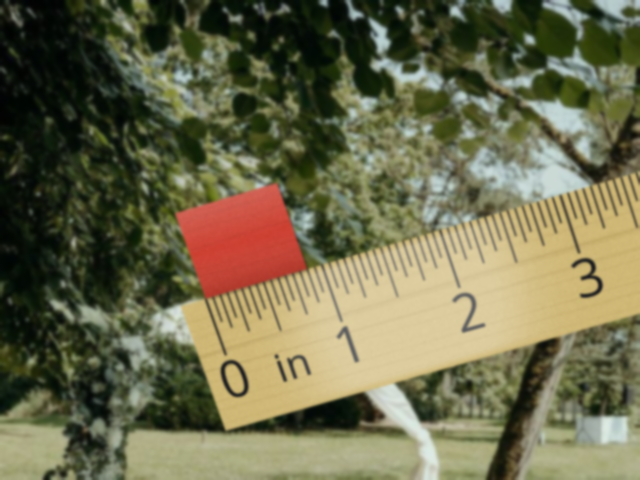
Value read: 0.875in
